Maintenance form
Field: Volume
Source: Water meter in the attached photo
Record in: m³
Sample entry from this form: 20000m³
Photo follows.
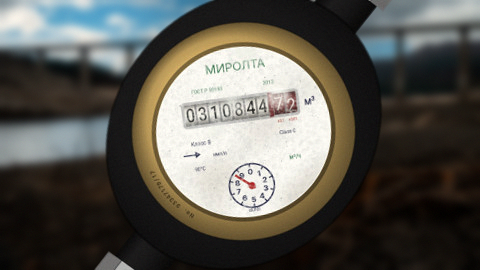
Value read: 310844.718m³
